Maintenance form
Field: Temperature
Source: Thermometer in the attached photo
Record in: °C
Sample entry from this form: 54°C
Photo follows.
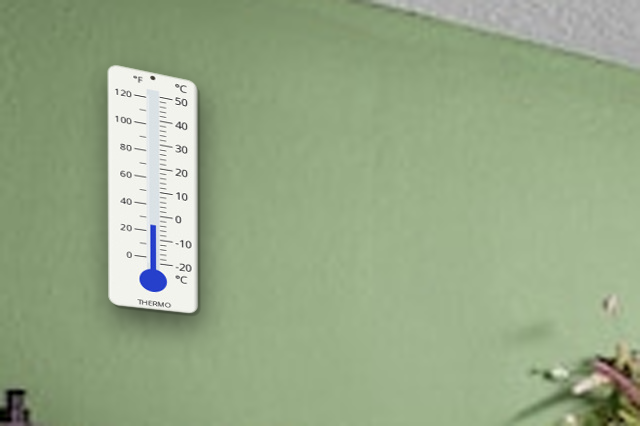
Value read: -4°C
